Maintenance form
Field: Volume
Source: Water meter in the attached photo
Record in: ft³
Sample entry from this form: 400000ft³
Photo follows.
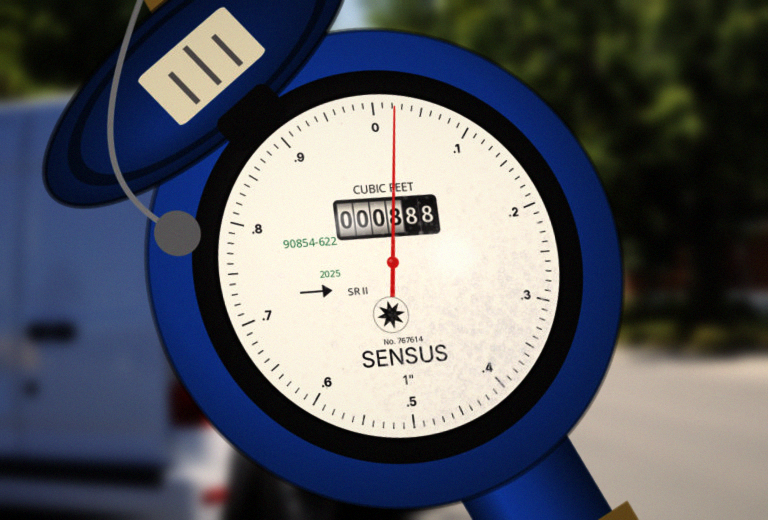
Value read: 888.02ft³
